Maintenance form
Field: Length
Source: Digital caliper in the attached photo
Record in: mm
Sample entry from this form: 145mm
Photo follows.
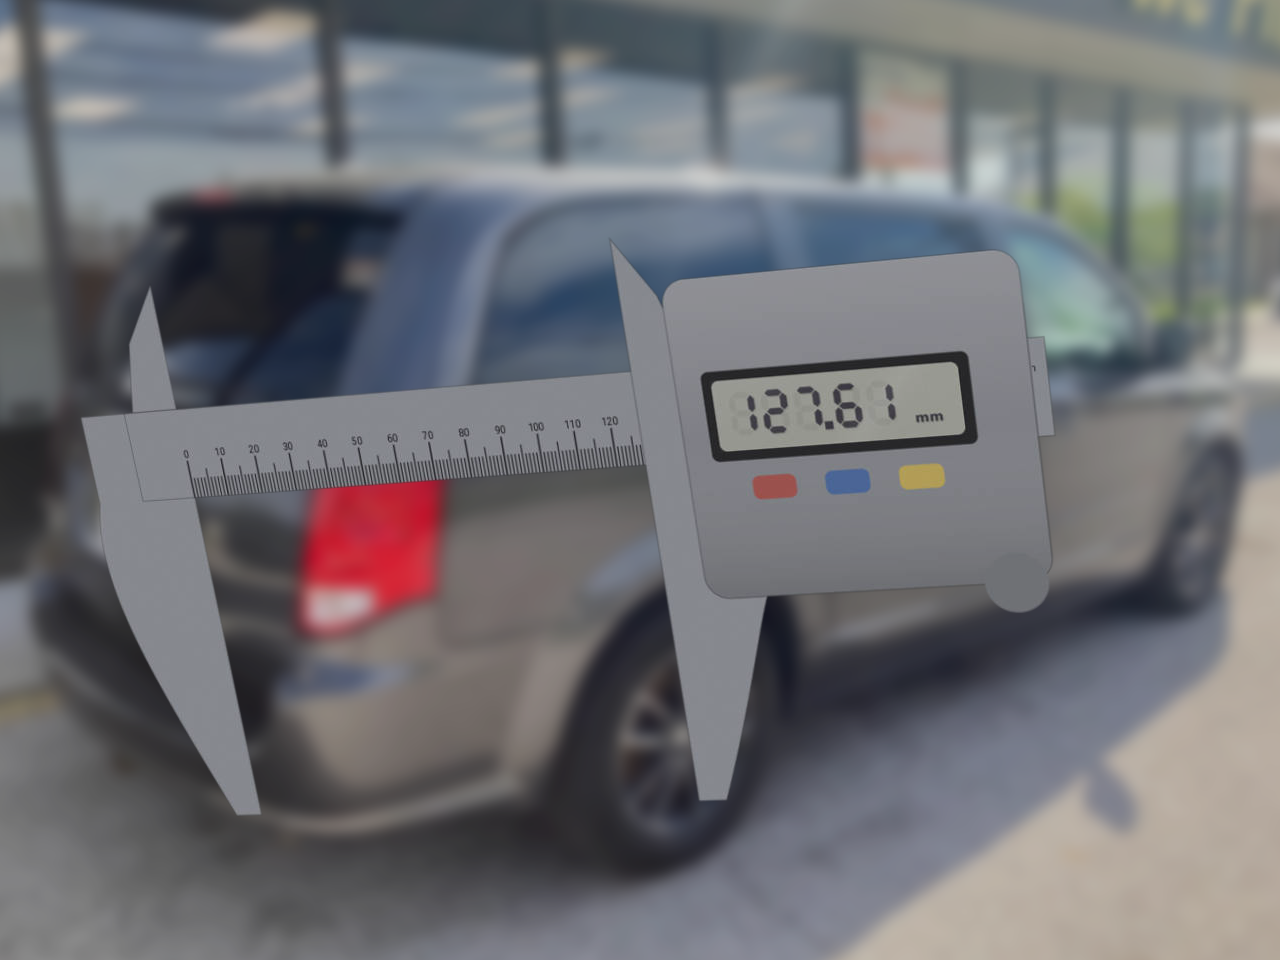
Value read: 127.61mm
